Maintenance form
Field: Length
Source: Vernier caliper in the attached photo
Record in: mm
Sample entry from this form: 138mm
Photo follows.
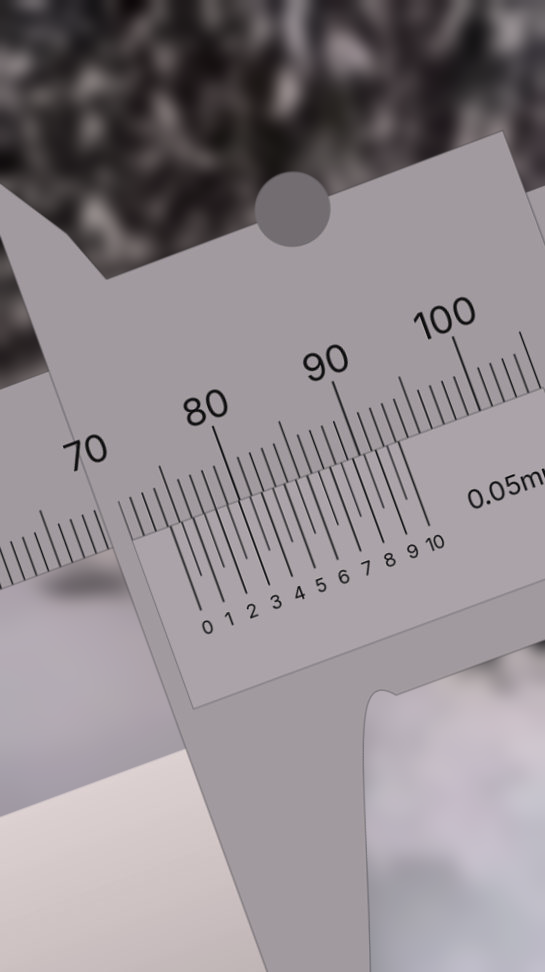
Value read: 74.2mm
